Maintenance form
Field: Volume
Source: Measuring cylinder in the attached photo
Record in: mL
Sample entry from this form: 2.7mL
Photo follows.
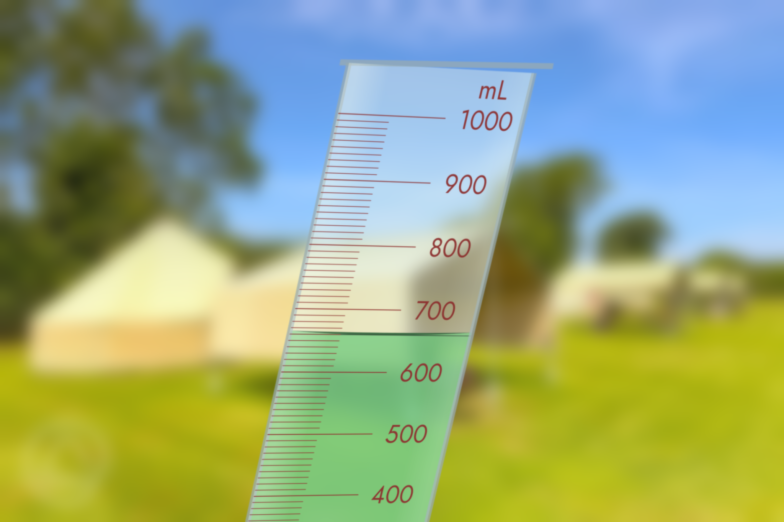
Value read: 660mL
